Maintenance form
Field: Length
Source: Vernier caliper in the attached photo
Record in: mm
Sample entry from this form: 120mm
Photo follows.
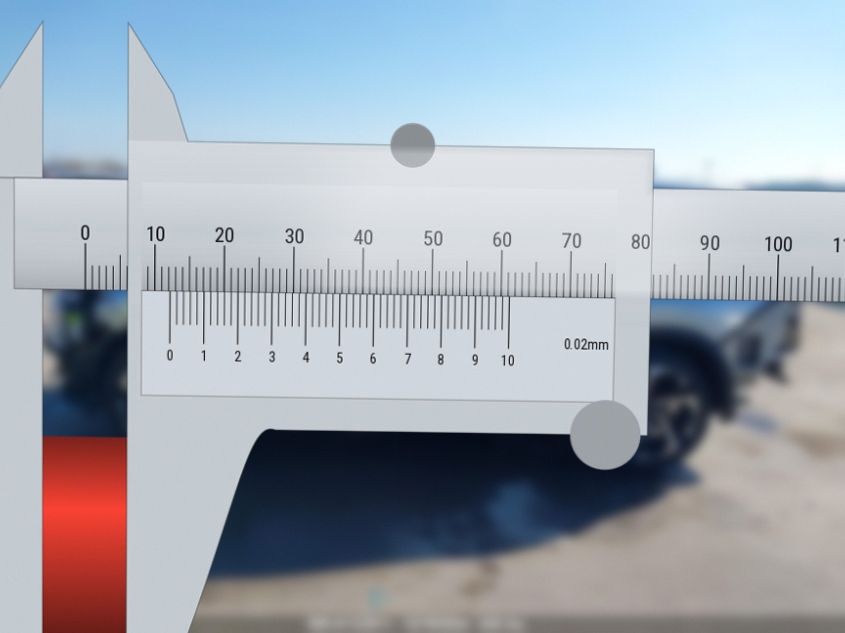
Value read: 12.2mm
